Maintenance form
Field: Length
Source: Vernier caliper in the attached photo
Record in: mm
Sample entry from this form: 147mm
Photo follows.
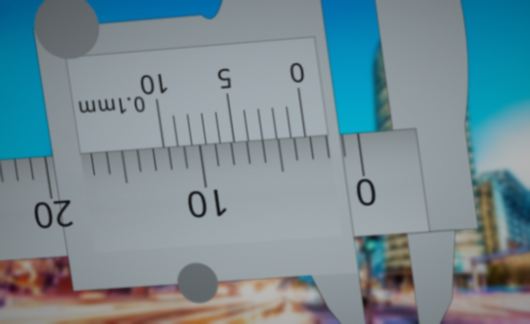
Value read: 3.3mm
